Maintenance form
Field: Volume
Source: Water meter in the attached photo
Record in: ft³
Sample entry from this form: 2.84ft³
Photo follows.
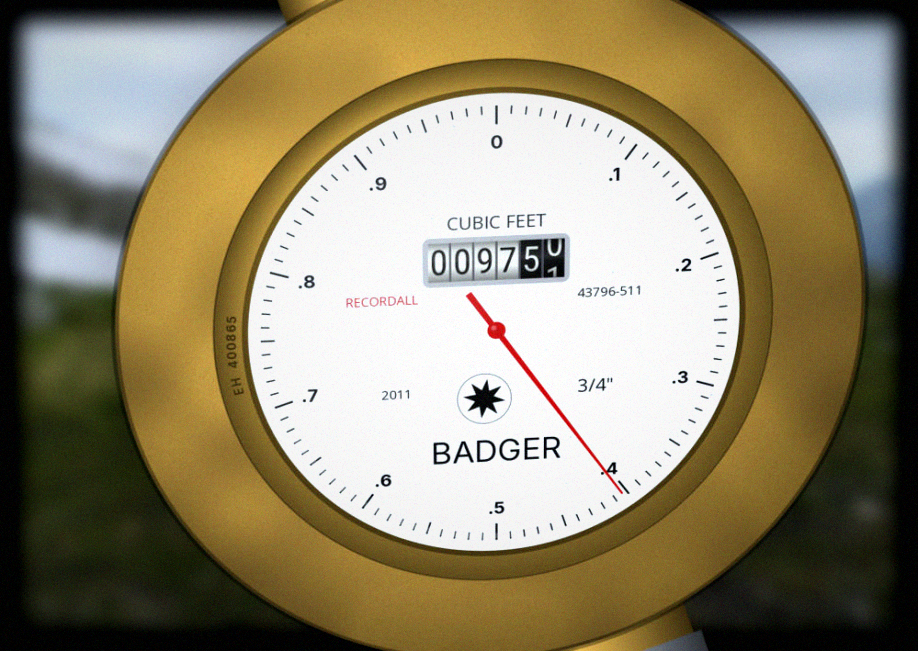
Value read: 9750.40ft³
